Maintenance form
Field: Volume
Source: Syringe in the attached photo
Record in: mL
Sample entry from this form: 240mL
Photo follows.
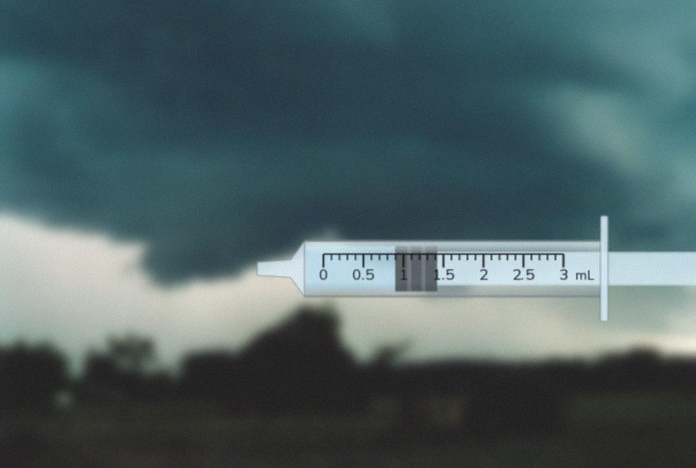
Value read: 0.9mL
